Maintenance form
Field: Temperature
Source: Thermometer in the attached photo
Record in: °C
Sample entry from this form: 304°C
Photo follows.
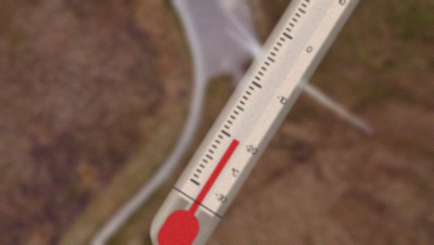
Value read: -20°C
